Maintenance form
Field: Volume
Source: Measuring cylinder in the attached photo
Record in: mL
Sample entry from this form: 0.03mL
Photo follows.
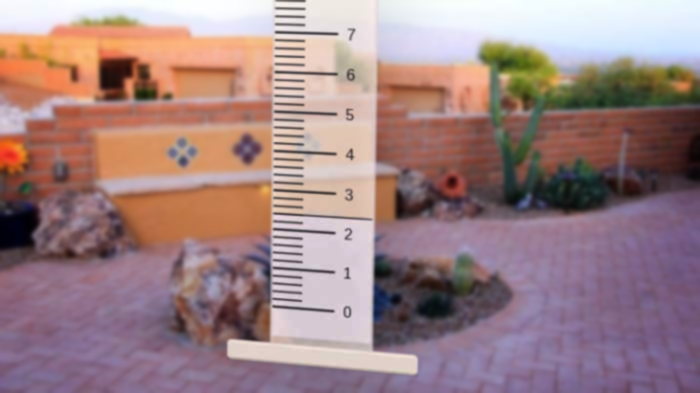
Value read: 2.4mL
